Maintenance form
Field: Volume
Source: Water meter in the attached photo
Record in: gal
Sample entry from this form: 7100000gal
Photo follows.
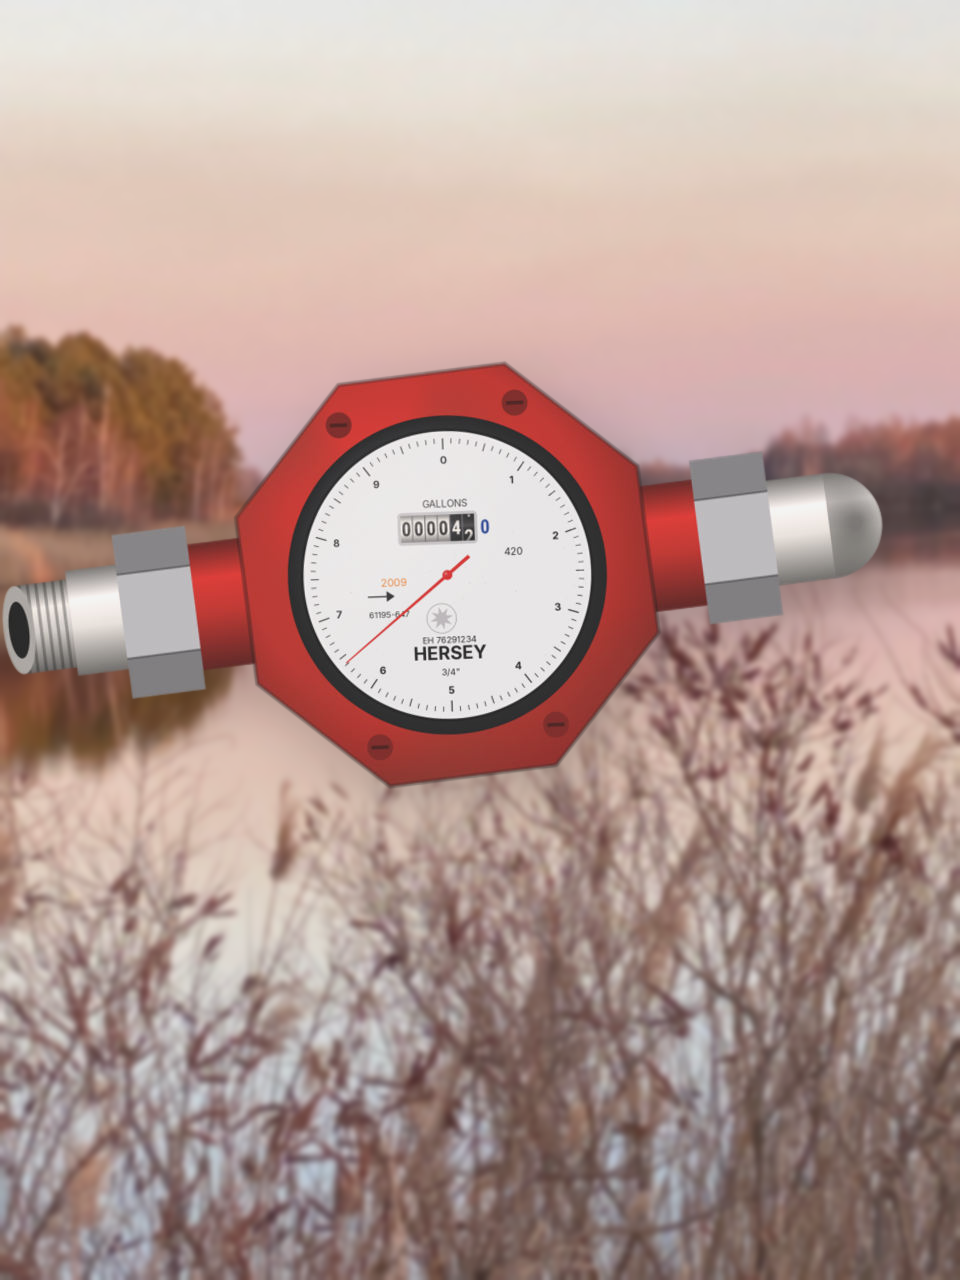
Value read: 416.4gal
